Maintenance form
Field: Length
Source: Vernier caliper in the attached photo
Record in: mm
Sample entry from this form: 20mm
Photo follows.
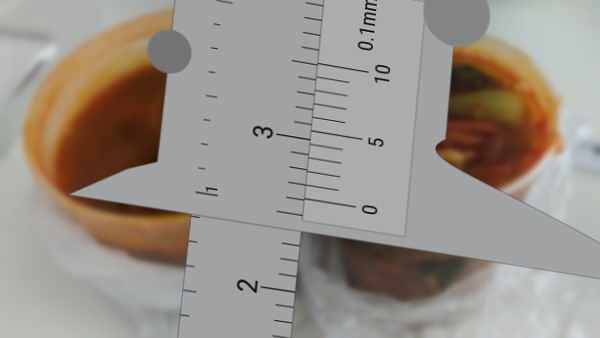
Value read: 26.1mm
